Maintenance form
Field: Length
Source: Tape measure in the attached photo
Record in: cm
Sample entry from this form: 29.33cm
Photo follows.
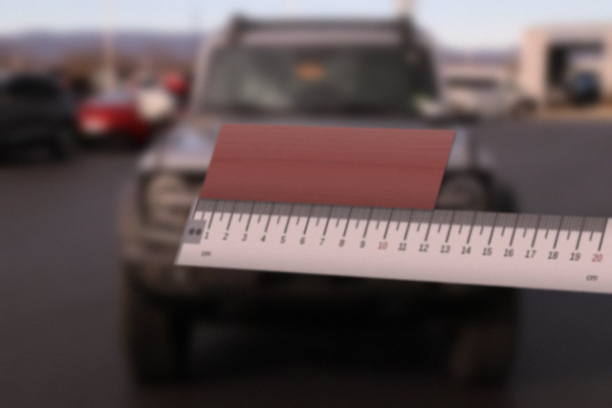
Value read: 12cm
